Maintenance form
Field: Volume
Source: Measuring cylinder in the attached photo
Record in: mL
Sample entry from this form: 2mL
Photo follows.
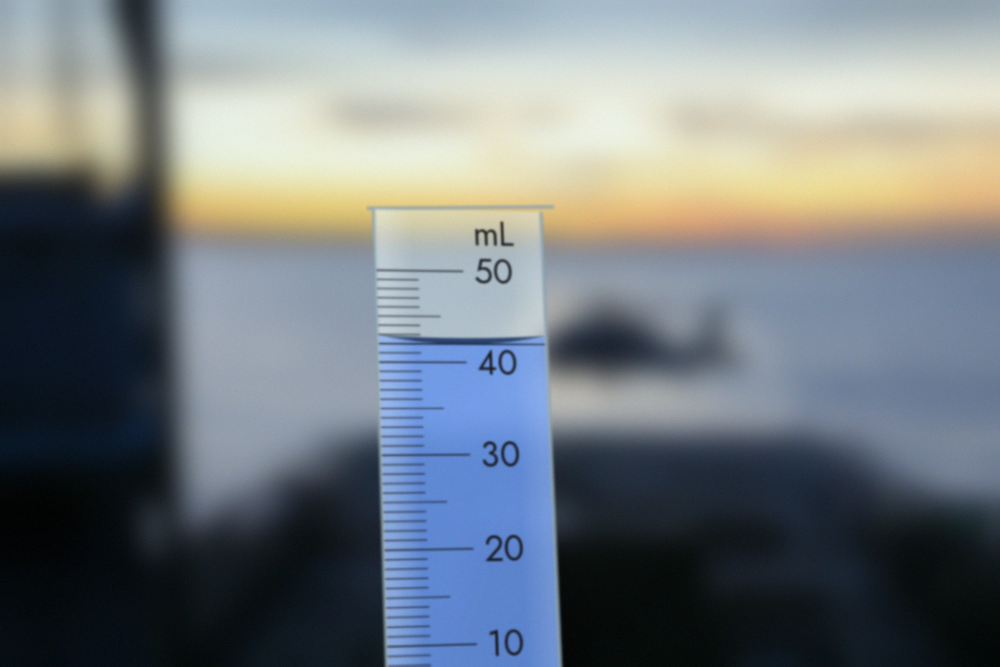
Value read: 42mL
